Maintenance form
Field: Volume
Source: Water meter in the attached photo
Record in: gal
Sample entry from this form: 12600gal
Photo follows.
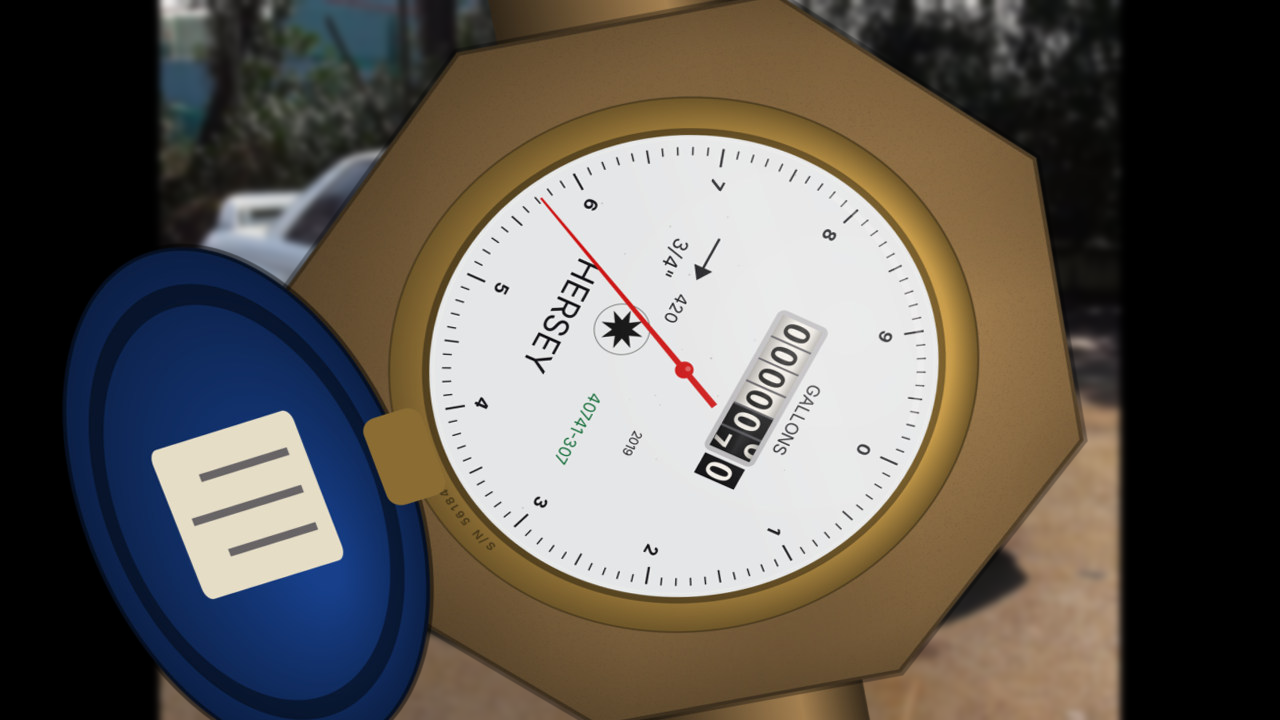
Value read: 65.7gal
